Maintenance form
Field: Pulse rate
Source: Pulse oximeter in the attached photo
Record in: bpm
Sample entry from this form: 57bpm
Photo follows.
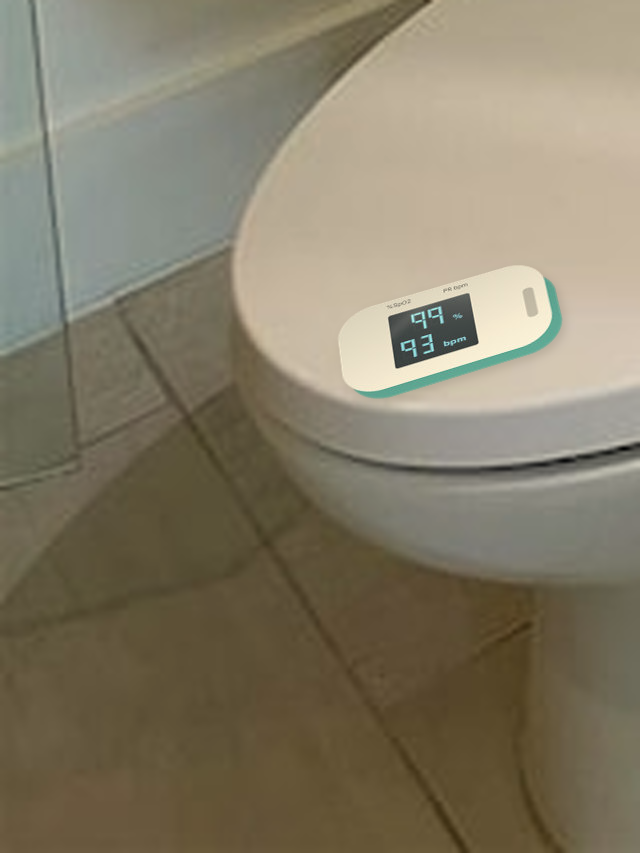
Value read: 93bpm
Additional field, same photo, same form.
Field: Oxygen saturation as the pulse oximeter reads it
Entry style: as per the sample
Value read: 99%
